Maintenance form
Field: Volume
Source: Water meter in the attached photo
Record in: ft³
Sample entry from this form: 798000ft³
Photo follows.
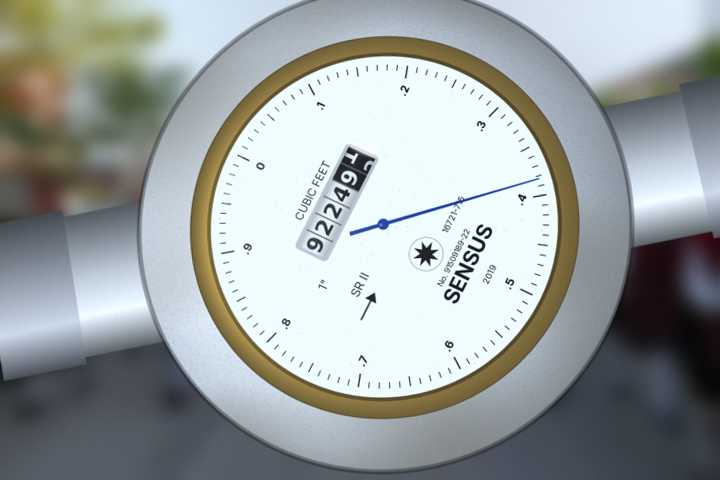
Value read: 922491.38ft³
